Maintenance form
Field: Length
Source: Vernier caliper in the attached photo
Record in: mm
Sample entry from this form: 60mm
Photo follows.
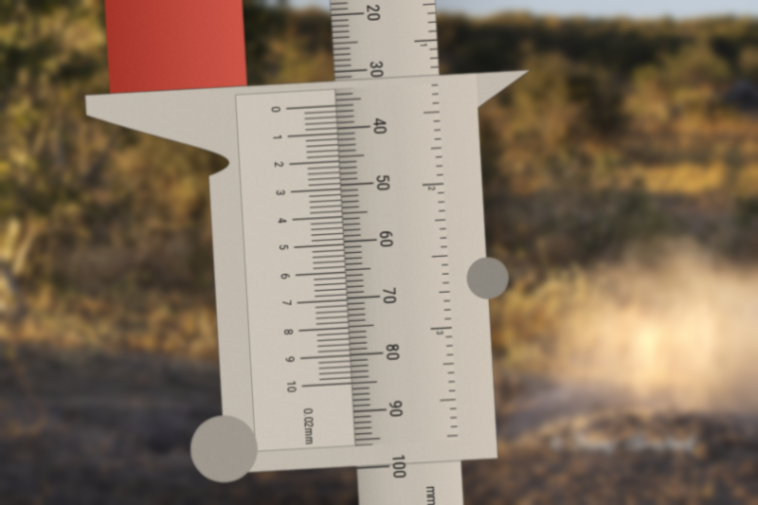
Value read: 36.0mm
